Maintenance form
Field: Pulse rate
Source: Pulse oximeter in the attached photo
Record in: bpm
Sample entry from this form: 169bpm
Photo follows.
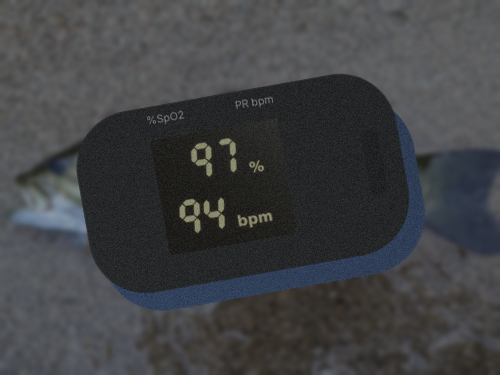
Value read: 94bpm
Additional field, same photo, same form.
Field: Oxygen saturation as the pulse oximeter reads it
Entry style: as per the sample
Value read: 97%
